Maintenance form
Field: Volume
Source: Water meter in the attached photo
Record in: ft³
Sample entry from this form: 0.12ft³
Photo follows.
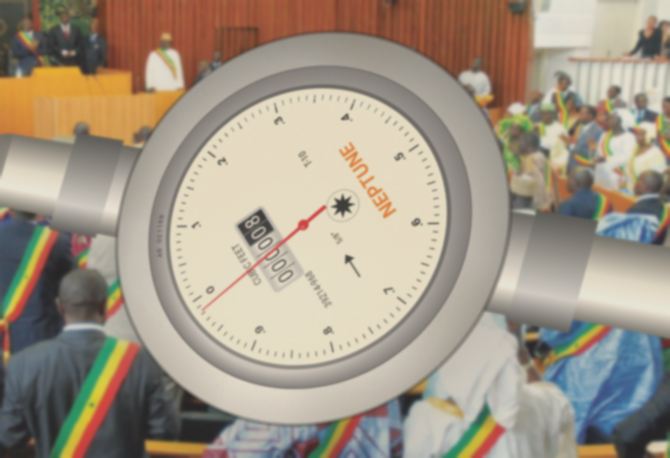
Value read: 7.98ft³
